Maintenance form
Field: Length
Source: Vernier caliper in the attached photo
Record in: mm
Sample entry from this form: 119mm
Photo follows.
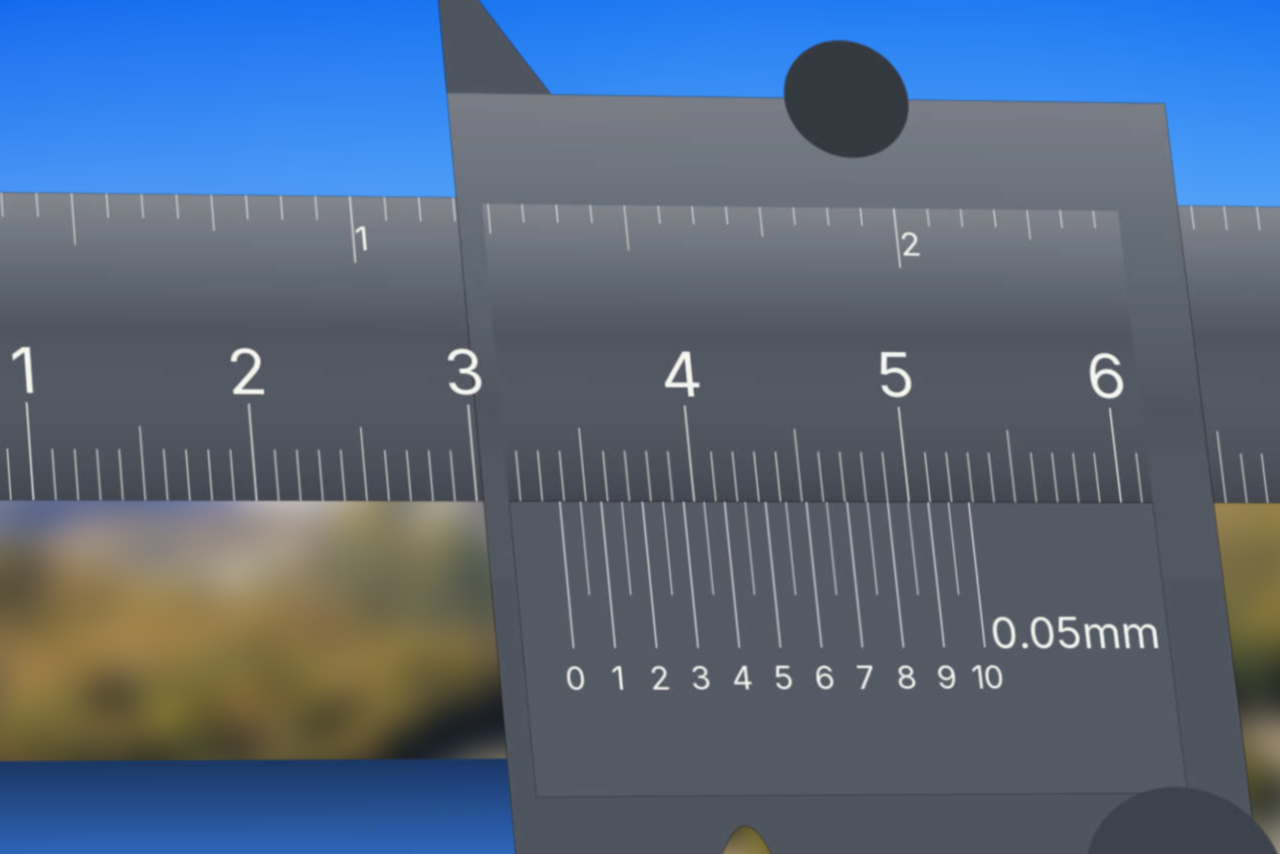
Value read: 33.8mm
